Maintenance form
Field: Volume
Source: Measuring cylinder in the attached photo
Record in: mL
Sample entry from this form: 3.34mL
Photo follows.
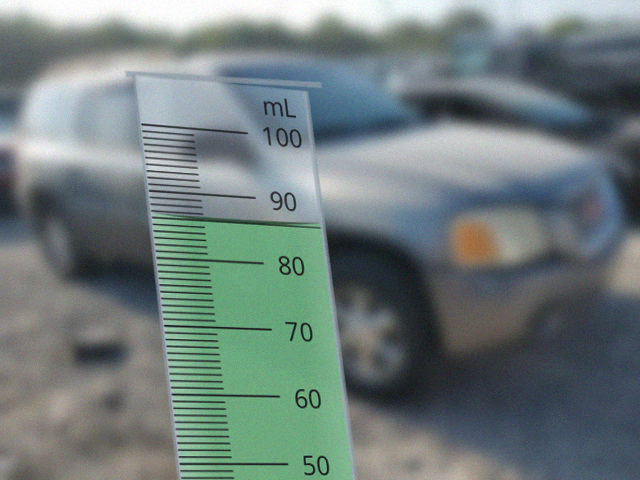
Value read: 86mL
